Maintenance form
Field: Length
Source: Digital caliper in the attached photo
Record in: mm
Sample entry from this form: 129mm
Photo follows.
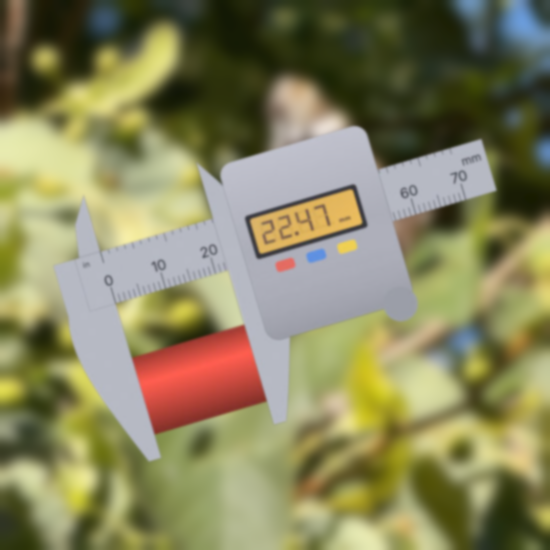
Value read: 22.47mm
